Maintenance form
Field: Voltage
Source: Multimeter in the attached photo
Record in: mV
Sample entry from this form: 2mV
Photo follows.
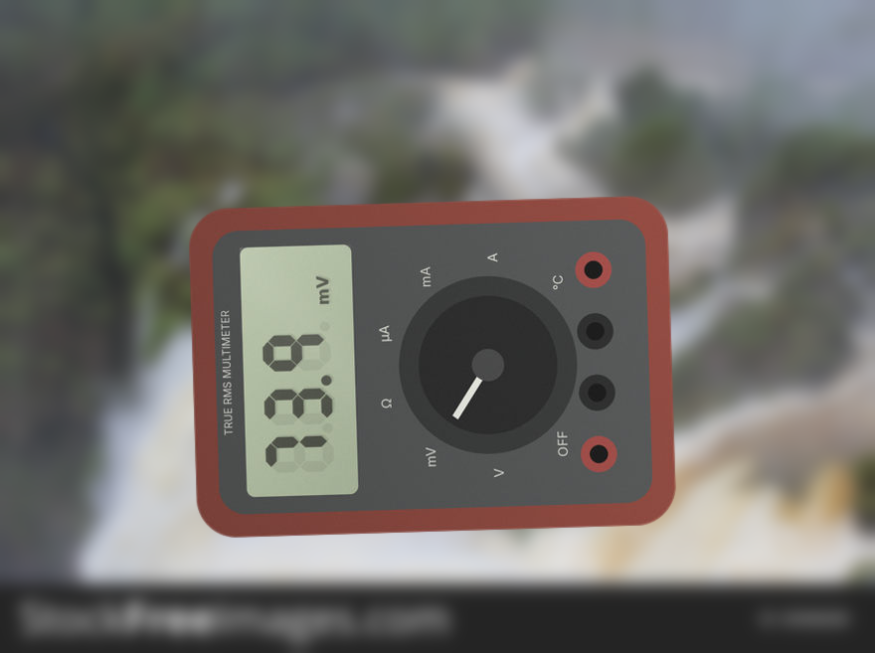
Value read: 73.9mV
